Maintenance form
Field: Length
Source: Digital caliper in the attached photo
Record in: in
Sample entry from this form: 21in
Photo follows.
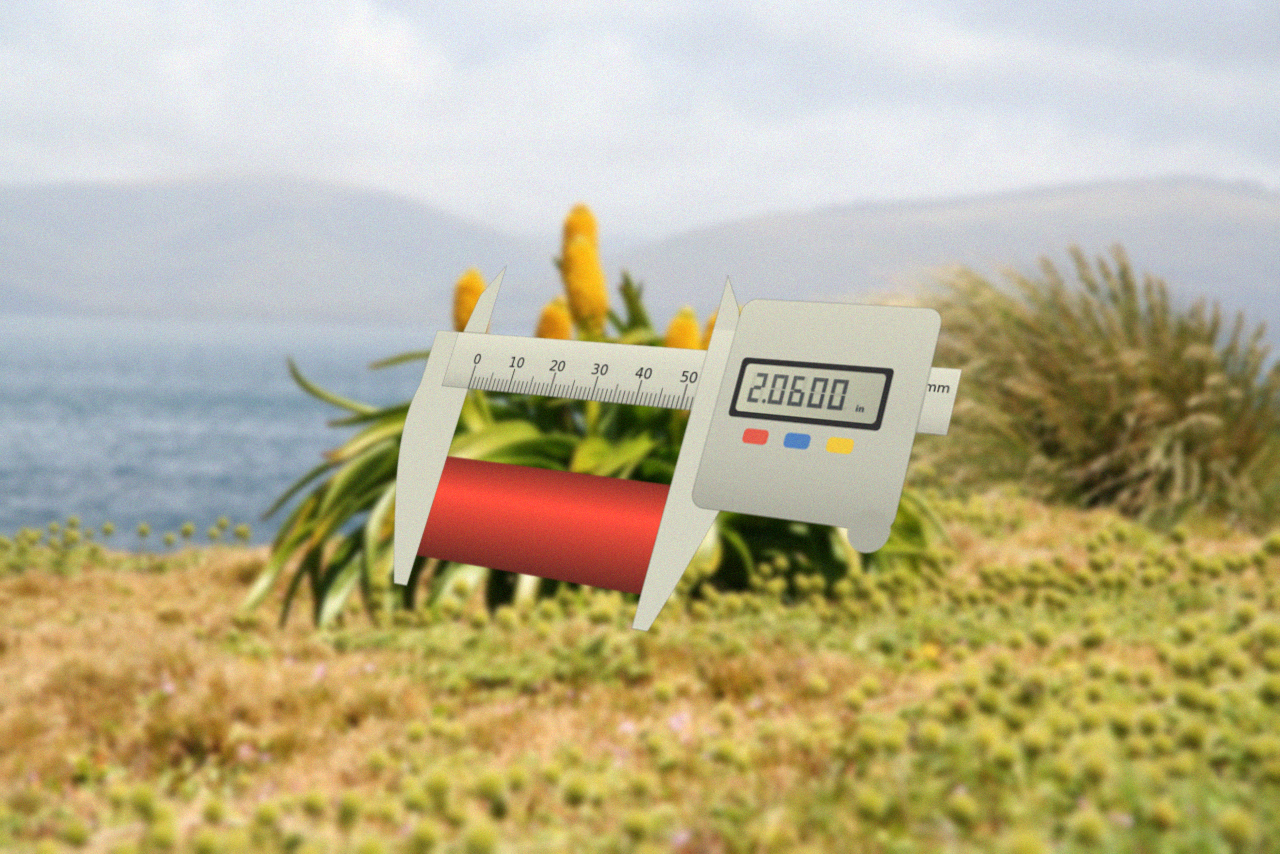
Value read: 2.0600in
